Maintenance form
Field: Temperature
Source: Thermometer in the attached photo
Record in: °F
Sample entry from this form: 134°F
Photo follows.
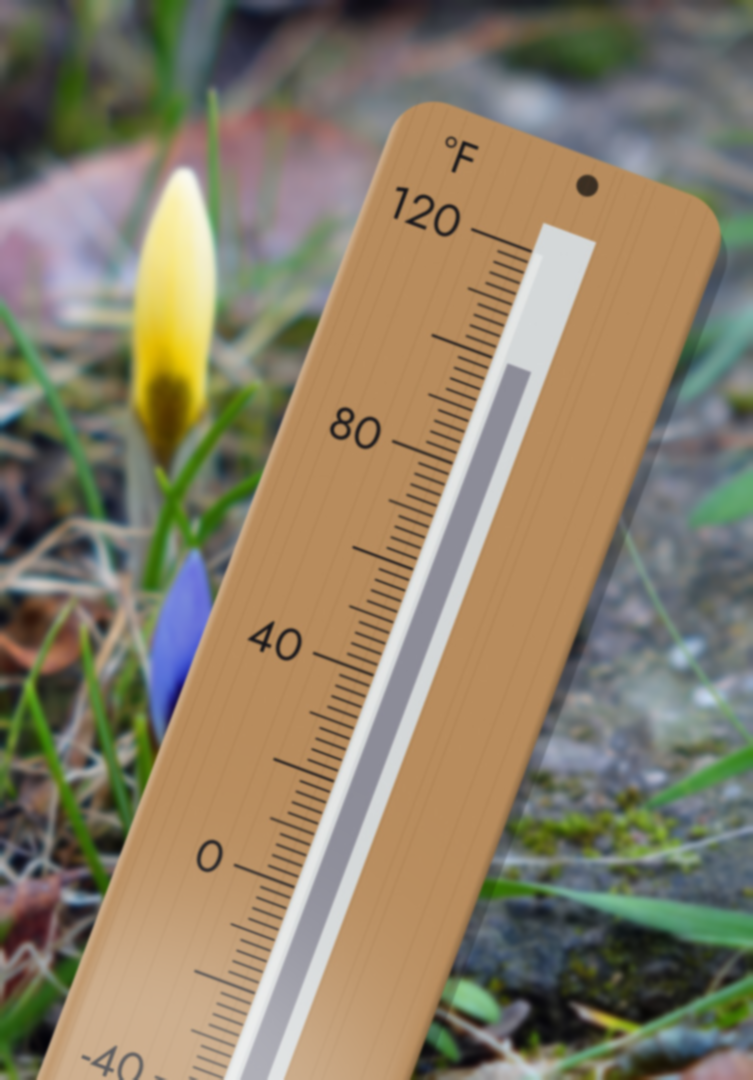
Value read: 100°F
